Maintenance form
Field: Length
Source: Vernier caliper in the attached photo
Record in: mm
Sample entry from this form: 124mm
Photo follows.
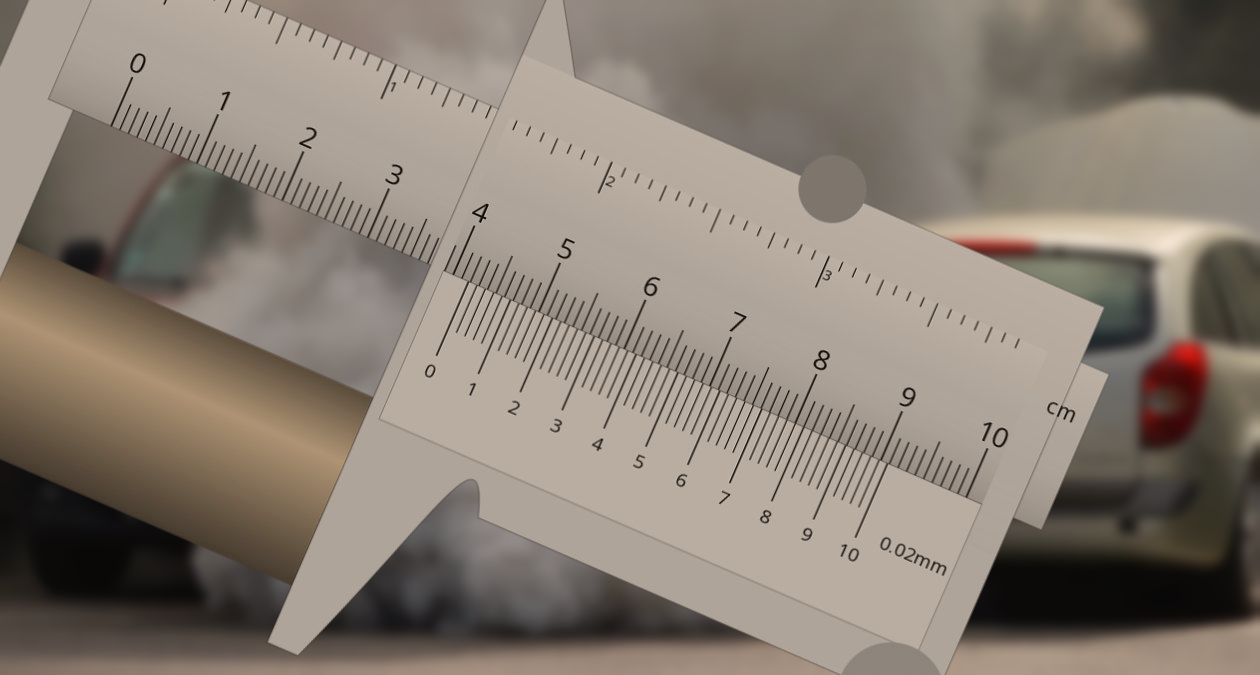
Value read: 41.8mm
